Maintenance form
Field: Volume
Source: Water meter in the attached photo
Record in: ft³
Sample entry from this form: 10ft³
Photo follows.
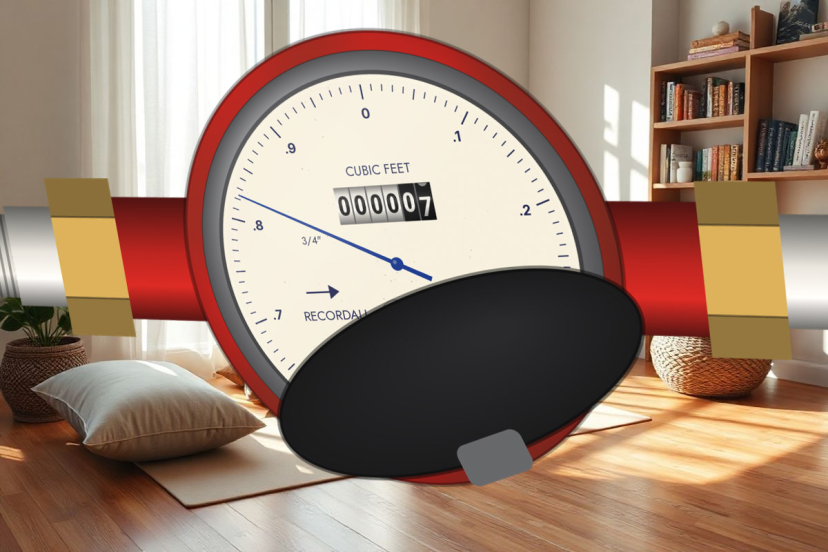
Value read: 6.82ft³
